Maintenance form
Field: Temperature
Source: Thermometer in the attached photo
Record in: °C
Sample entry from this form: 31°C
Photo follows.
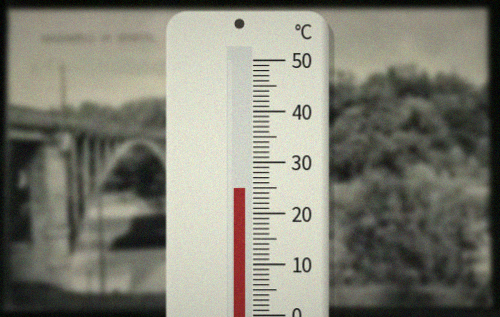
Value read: 25°C
